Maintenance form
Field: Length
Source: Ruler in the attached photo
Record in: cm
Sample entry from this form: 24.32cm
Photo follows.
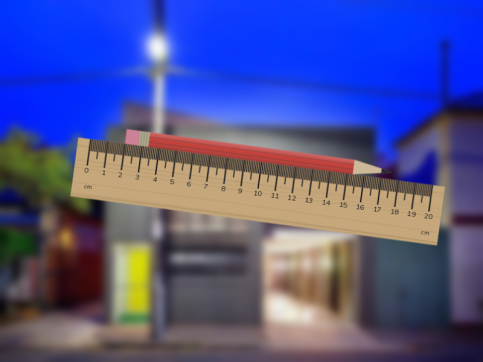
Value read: 15.5cm
